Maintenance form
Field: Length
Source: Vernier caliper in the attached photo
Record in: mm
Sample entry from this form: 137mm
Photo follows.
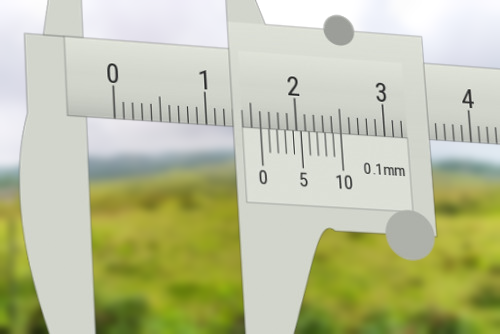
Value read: 16.0mm
